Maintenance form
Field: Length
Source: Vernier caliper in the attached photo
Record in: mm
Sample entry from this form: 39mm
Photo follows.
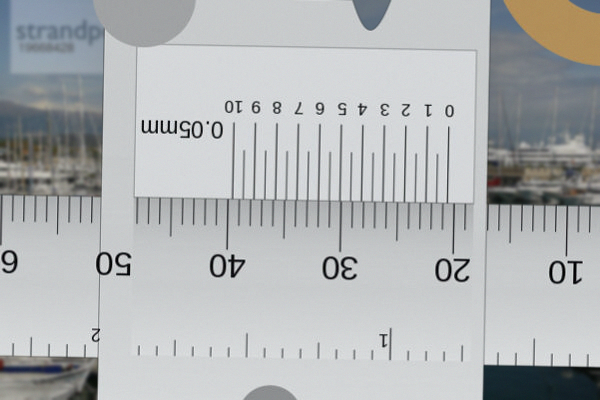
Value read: 20.6mm
